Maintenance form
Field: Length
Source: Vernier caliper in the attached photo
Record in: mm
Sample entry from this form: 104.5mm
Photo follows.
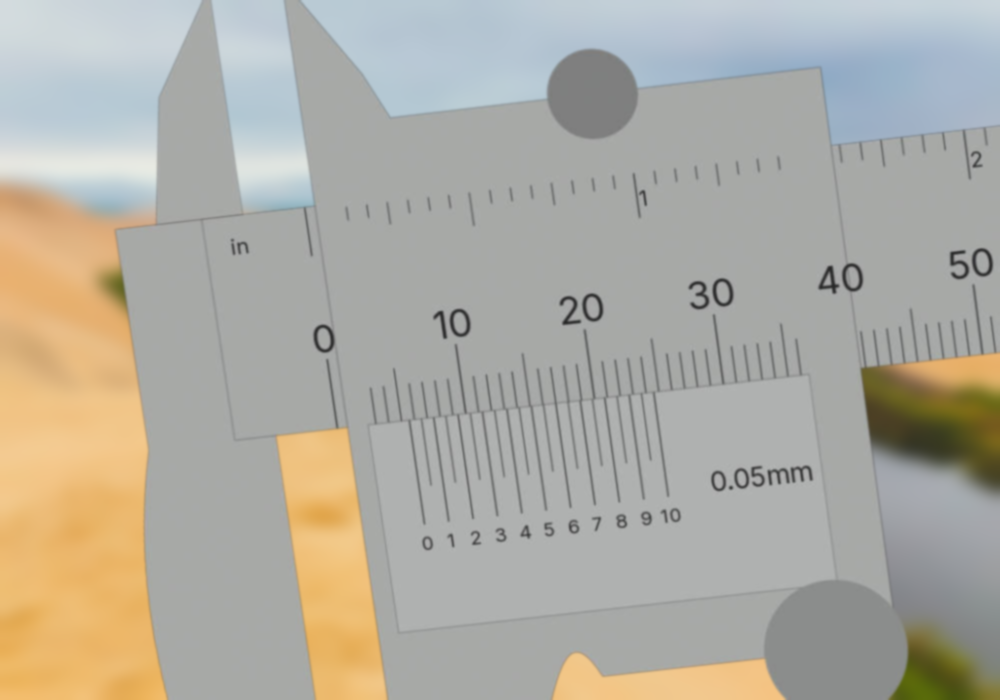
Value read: 5.6mm
